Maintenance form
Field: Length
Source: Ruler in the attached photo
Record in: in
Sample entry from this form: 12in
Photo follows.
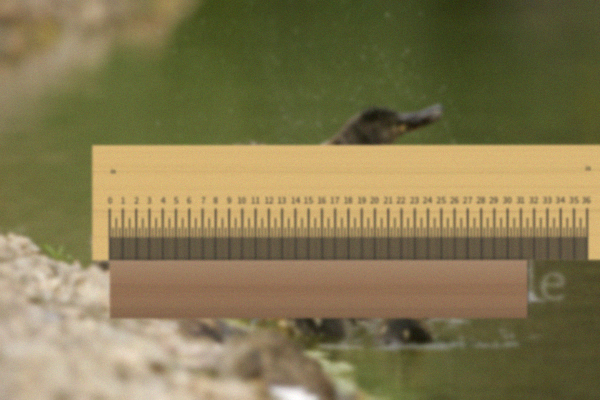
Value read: 31.5in
